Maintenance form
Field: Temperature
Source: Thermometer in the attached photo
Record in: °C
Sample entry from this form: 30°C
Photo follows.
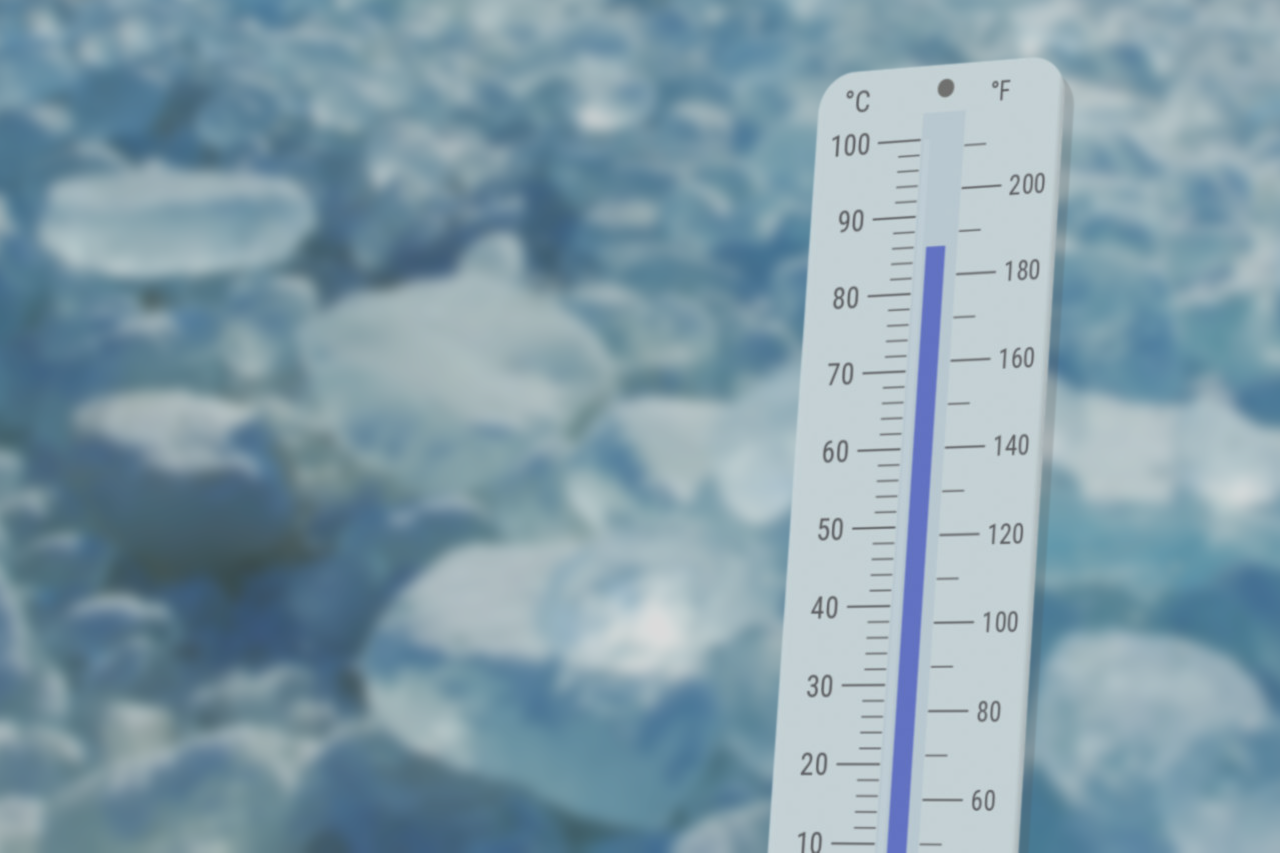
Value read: 86°C
